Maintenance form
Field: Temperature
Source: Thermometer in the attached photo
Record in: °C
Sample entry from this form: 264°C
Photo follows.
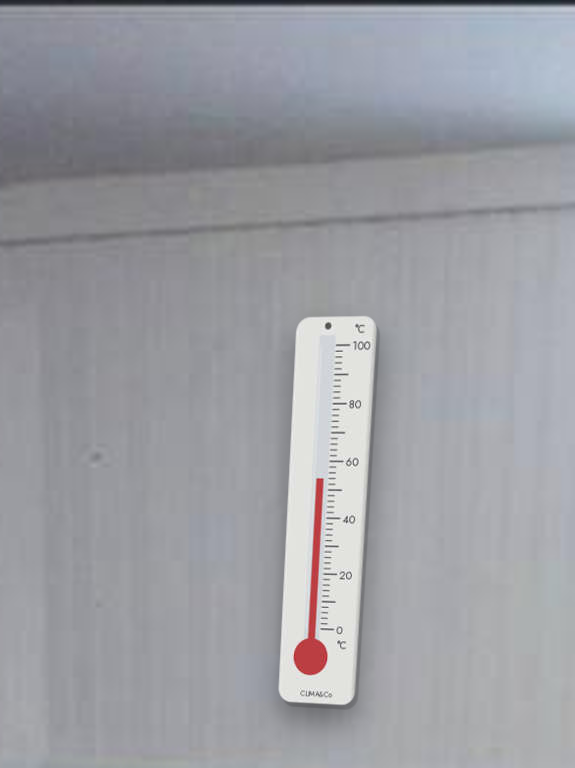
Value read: 54°C
